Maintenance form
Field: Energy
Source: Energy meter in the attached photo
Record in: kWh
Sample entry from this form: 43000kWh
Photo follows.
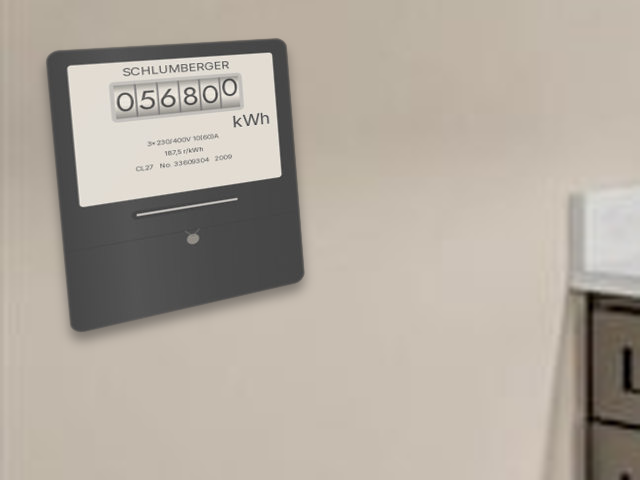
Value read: 56800kWh
